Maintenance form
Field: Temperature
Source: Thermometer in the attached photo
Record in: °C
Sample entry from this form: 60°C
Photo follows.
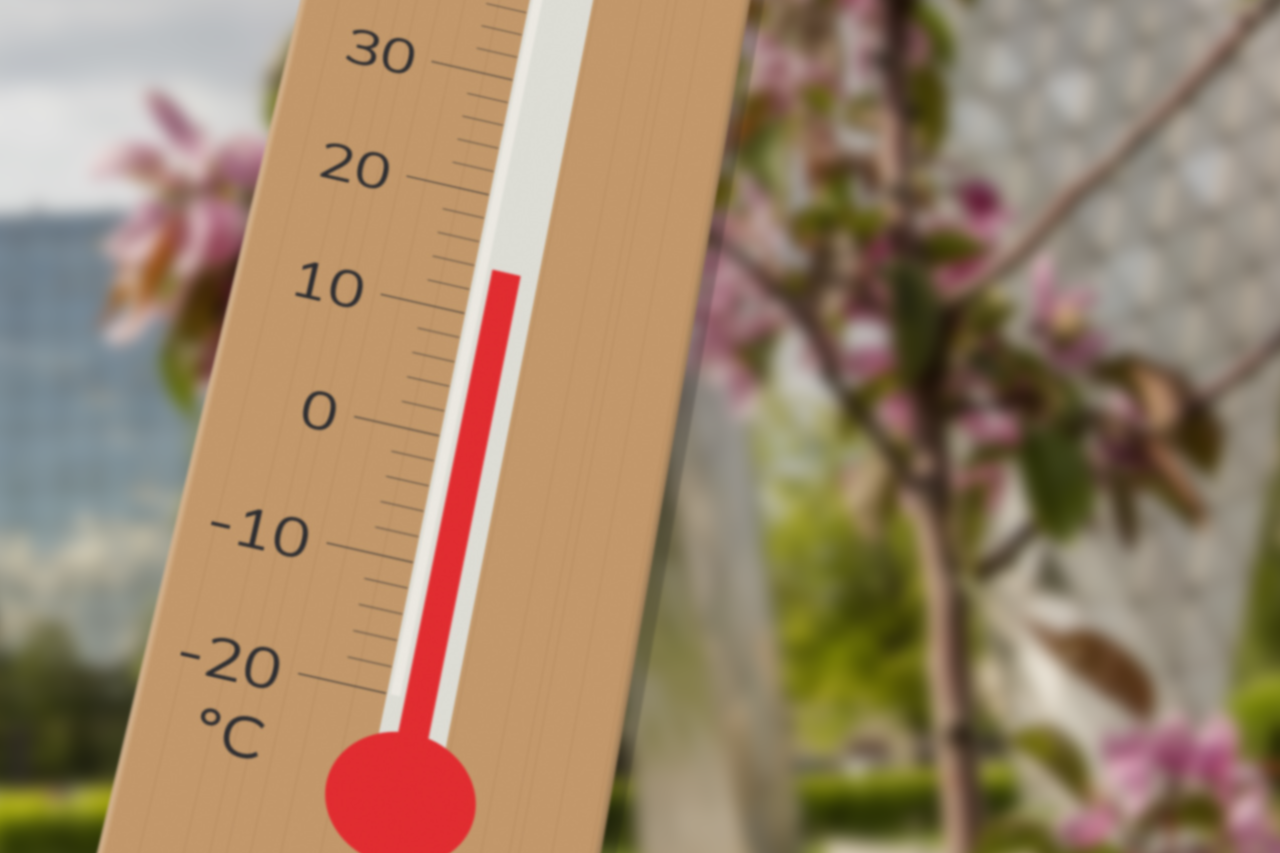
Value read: 14°C
